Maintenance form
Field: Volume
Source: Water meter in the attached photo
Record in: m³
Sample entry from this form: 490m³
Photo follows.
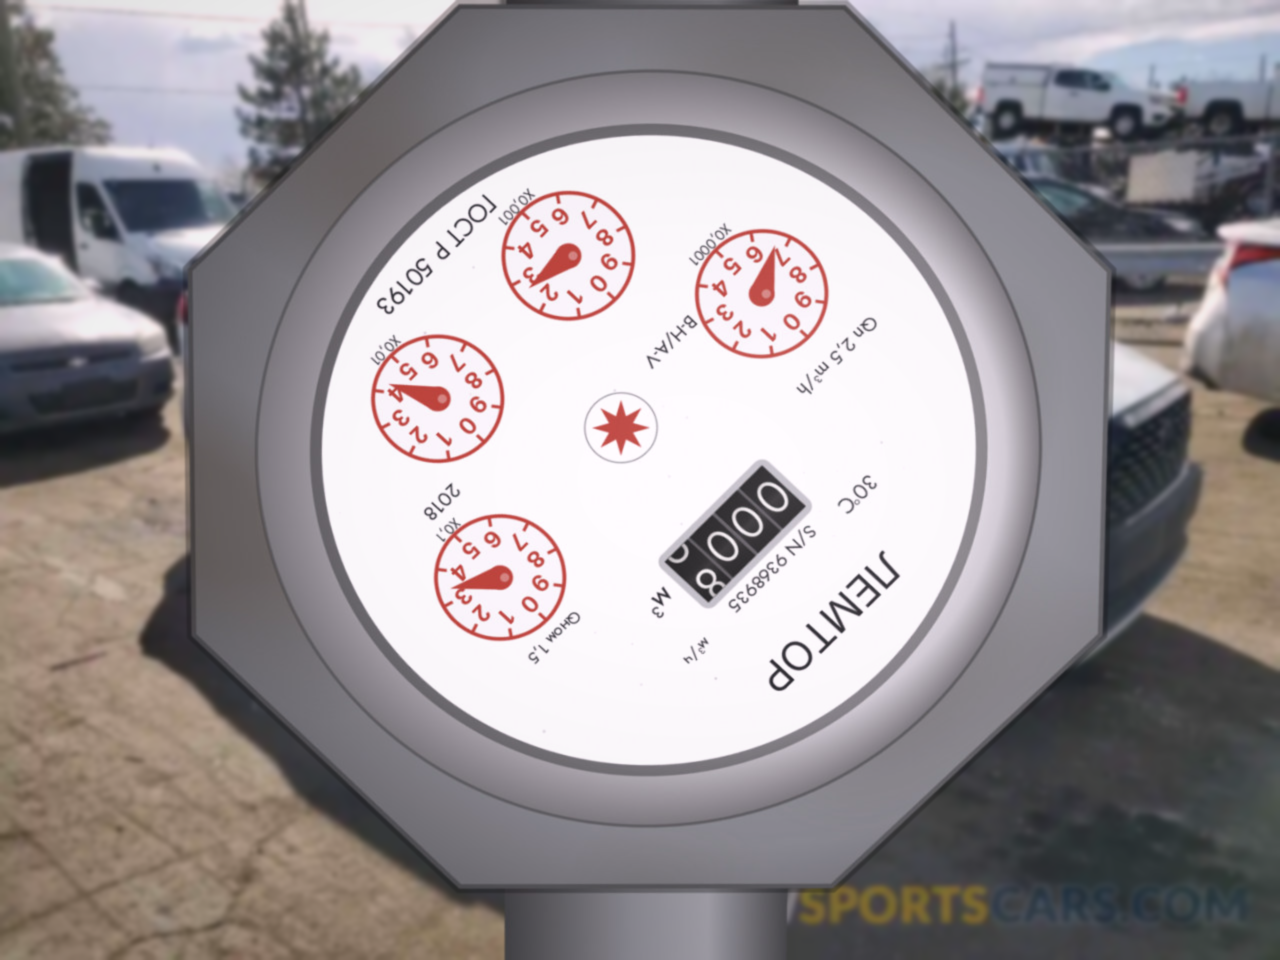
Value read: 8.3426m³
